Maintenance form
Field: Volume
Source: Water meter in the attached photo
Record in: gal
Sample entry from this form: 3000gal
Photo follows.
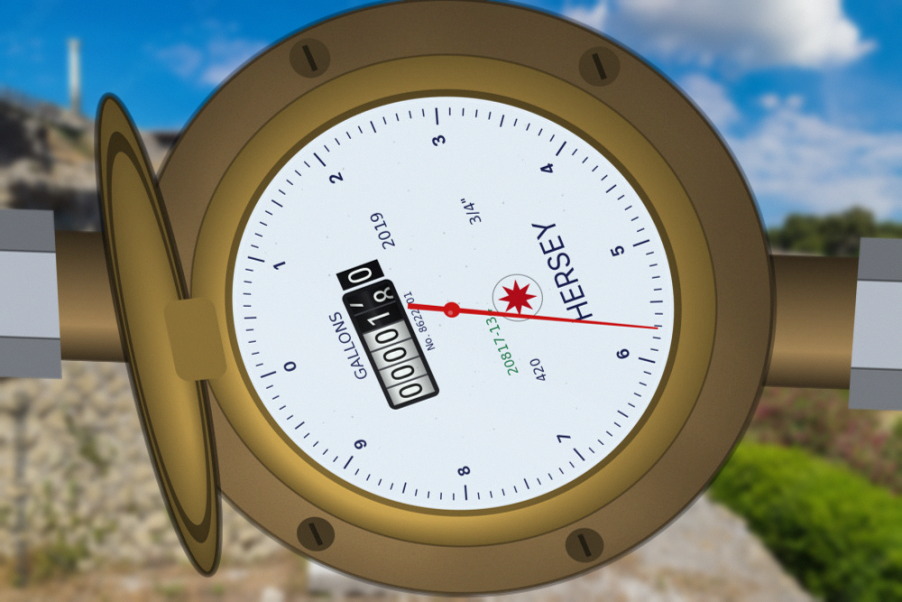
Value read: 175.7gal
